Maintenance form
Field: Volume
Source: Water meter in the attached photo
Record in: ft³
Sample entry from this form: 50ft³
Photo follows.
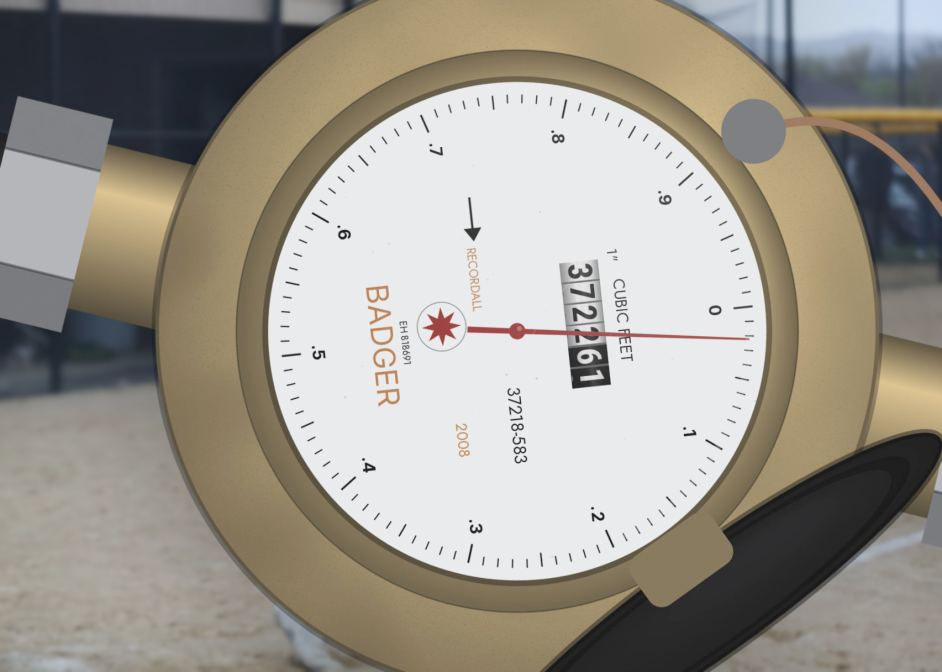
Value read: 372261.02ft³
